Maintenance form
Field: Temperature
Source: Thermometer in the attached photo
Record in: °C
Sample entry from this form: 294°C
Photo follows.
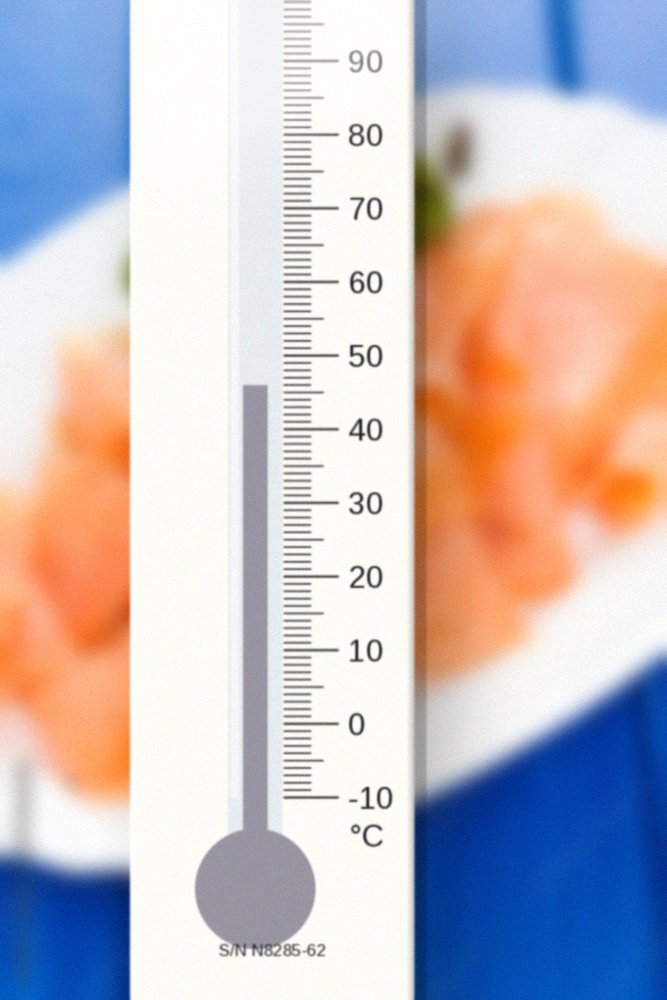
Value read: 46°C
